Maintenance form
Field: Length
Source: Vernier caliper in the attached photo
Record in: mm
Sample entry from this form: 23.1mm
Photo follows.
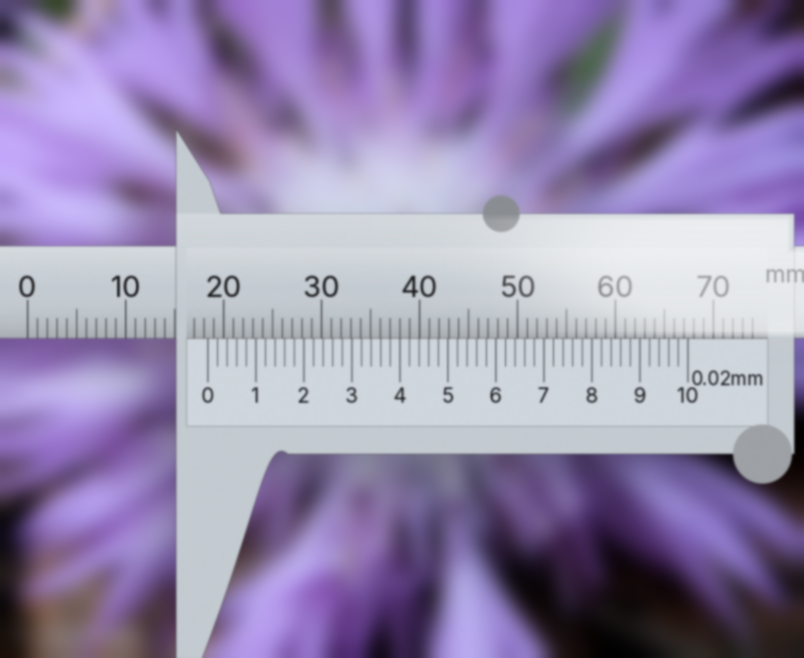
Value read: 18.4mm
